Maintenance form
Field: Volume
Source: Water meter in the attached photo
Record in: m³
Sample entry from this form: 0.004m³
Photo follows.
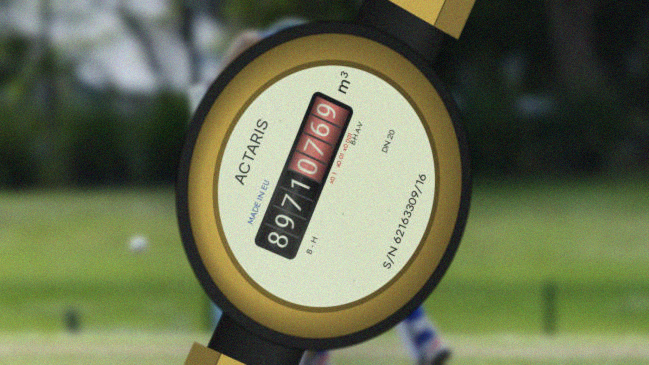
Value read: 8971.0769m³
